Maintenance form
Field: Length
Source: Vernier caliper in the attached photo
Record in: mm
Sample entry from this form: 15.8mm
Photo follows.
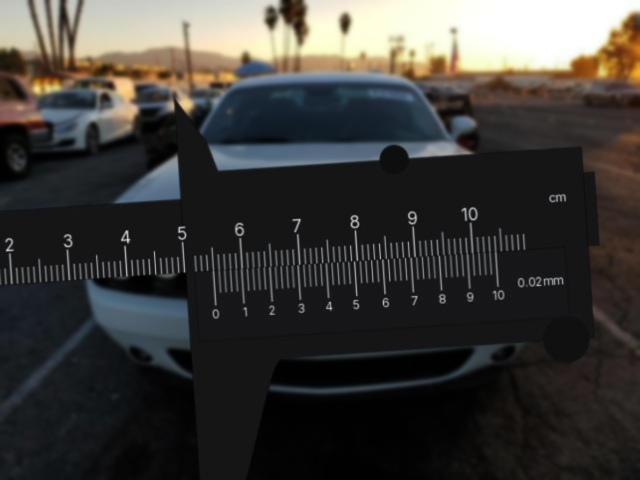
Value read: 55.0mm
